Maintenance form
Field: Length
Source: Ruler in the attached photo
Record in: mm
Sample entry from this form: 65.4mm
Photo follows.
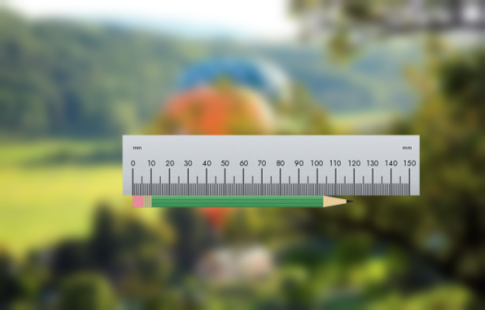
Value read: 120mm
